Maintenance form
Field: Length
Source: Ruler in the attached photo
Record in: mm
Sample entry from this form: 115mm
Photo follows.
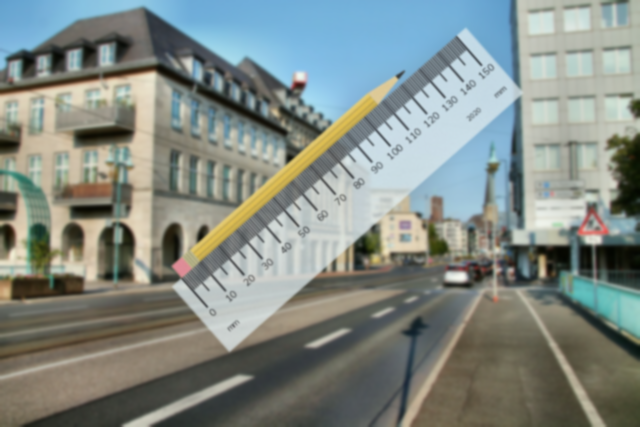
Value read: 125mm
